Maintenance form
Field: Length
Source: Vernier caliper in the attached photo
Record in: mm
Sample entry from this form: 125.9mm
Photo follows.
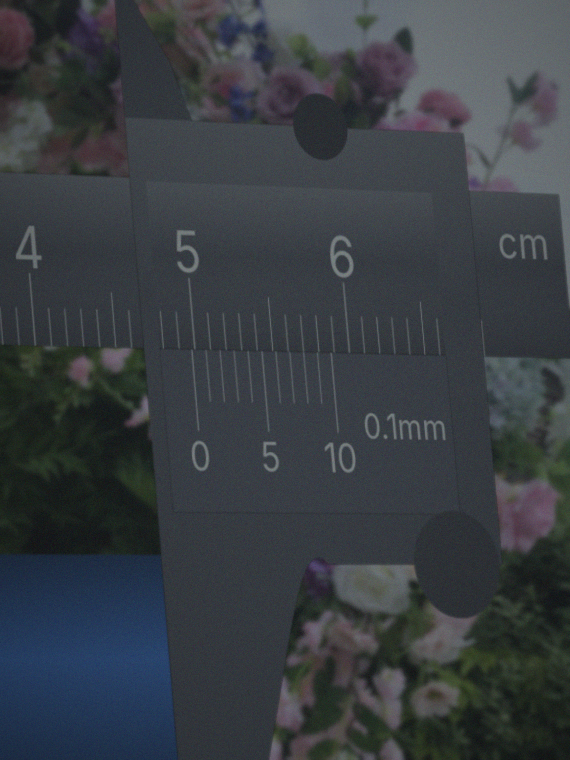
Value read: 49.8mm
